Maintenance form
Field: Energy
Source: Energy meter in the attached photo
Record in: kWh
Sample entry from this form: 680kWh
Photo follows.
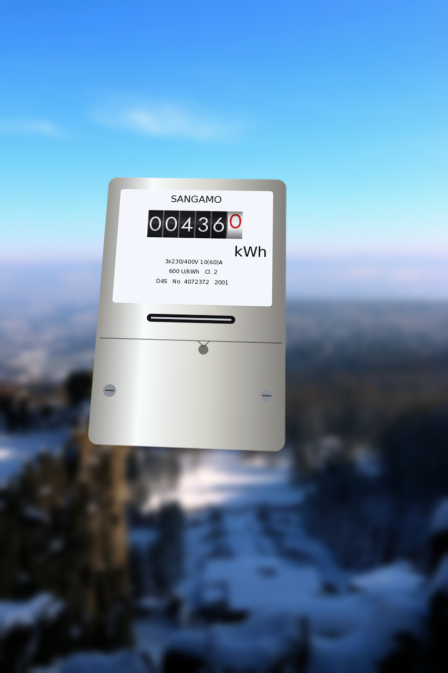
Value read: 436.0kWh
